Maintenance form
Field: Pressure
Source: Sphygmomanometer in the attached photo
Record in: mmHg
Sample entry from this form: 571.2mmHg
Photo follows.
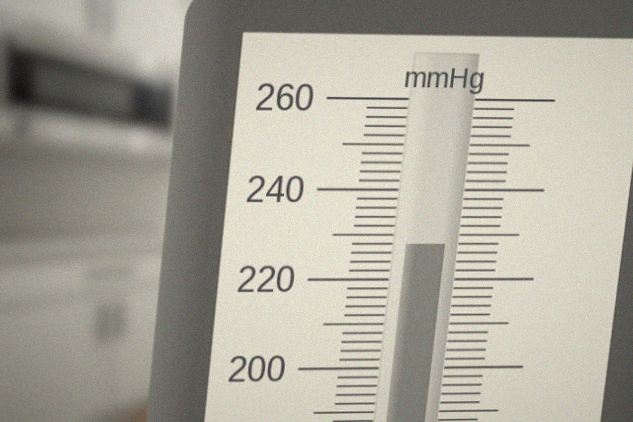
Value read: 228mmHg
